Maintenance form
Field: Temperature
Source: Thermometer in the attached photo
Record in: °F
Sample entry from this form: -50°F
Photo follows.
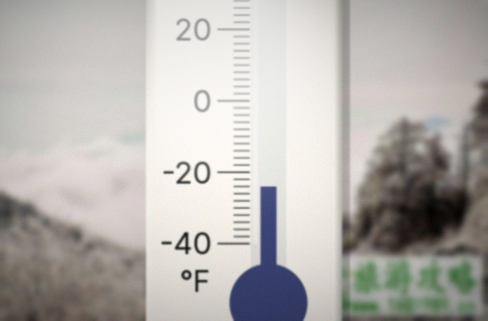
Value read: -24°F
